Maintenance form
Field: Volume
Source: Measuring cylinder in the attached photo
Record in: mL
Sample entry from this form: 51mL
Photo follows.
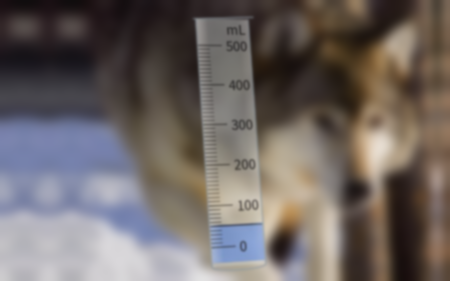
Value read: 50mL
